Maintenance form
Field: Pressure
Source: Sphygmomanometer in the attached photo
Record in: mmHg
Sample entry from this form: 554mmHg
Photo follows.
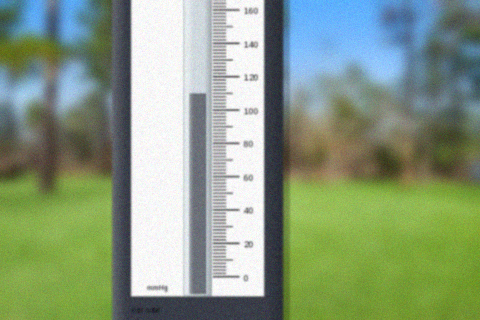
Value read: 110mmHg
